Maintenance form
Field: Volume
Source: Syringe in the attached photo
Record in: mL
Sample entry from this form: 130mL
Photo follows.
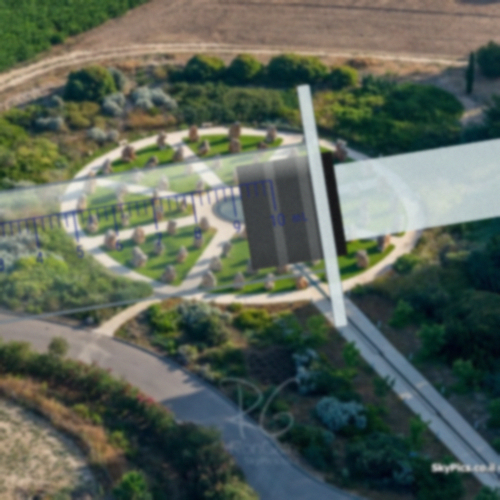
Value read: 9.2mL
